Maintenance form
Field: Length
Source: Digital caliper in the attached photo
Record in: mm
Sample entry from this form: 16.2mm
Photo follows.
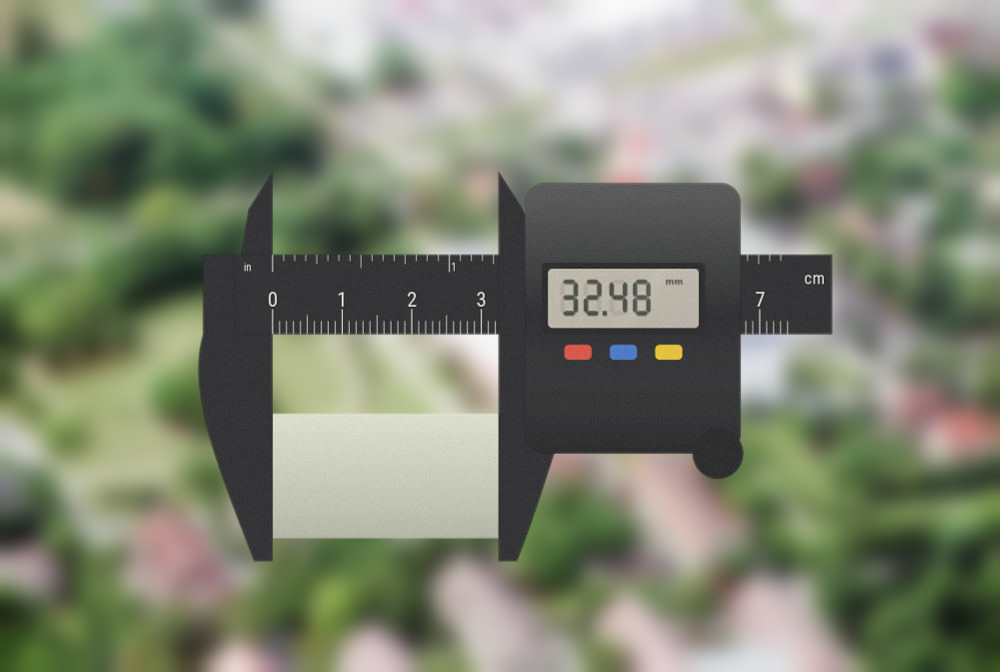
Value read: 32.48mm
